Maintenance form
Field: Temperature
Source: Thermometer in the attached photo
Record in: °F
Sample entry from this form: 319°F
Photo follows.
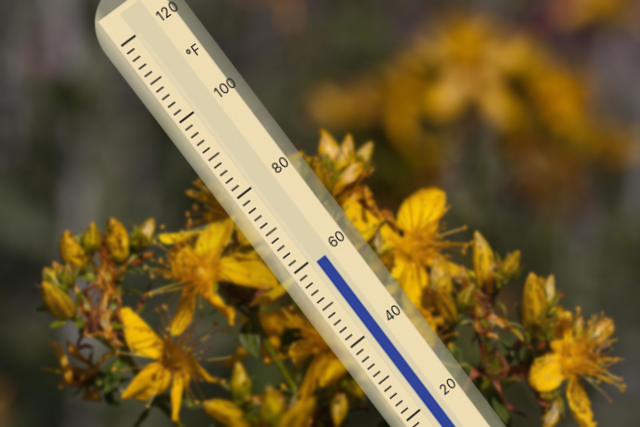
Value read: 59°F
